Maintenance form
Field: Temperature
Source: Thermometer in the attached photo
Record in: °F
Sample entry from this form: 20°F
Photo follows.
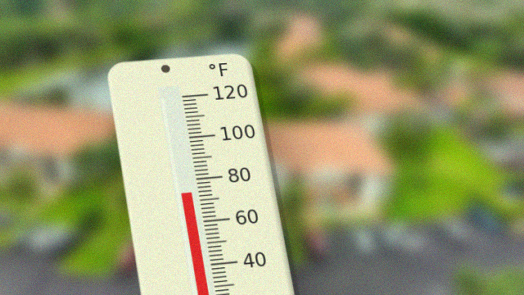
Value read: 74°F
